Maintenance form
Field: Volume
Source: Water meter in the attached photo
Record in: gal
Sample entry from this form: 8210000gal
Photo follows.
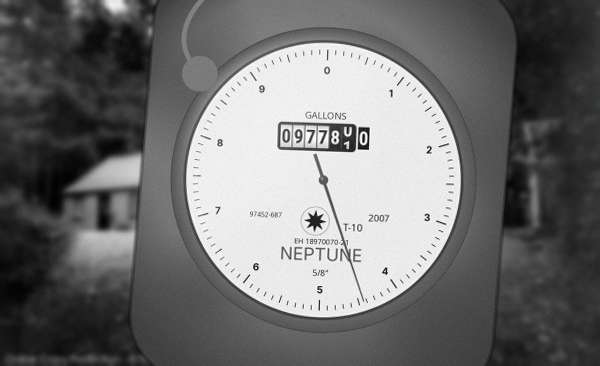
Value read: 977804.4gal
